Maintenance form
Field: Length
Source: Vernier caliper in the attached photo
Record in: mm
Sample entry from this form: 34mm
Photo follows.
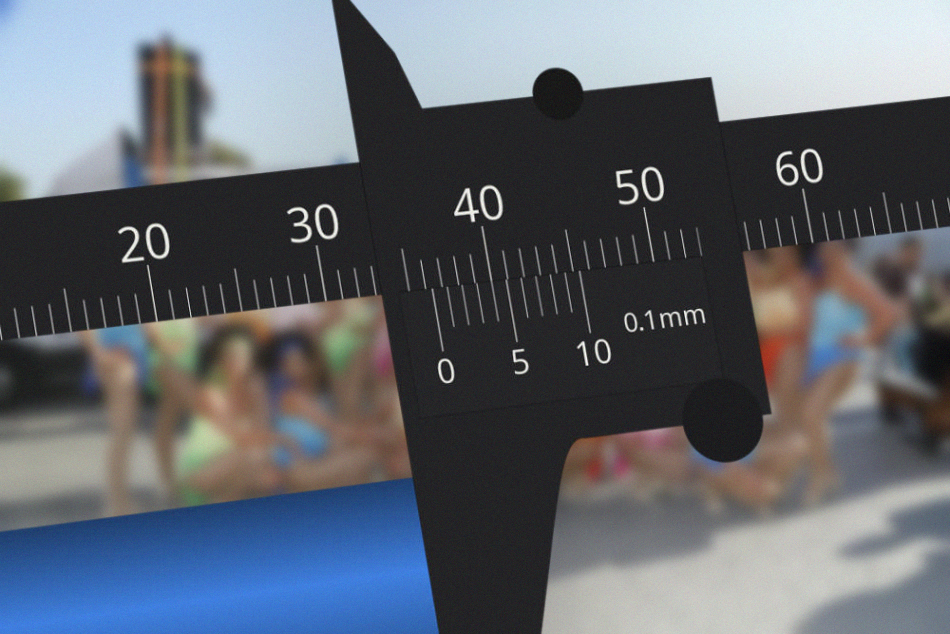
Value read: 36.4mm
